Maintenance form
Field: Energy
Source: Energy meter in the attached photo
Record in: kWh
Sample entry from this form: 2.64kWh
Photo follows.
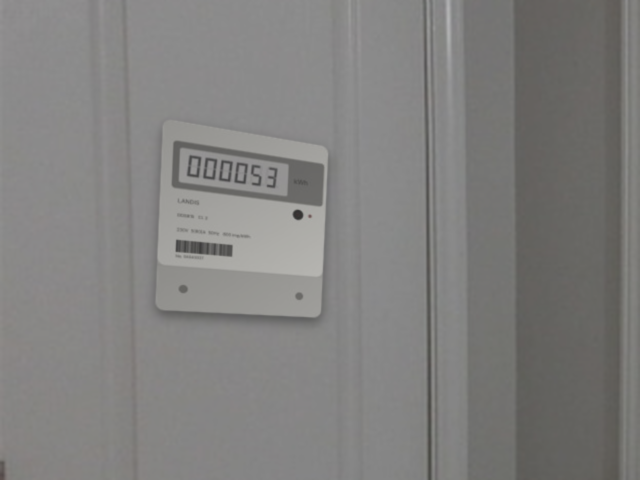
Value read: 53kWh
